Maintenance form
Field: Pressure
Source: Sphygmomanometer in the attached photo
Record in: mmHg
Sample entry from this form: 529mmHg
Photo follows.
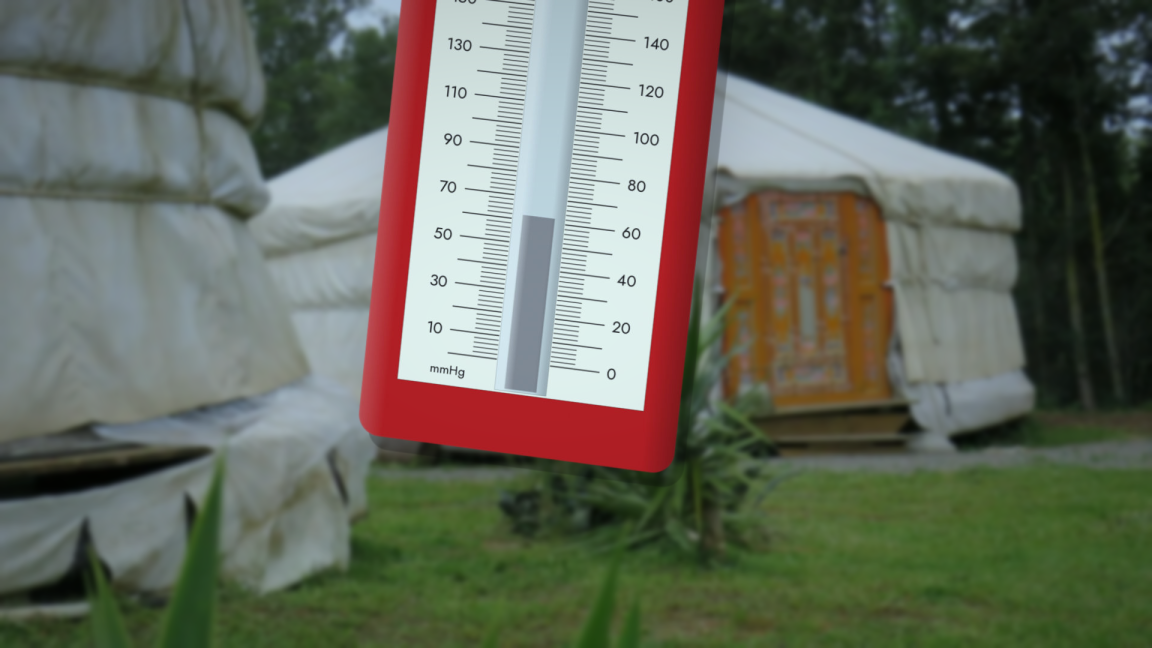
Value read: 62mmHg
